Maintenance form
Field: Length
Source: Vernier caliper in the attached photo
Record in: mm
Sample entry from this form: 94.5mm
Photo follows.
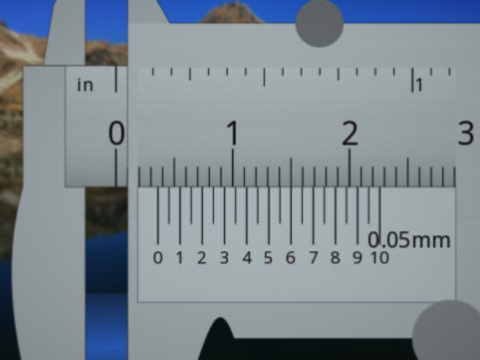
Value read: 3.6mm
